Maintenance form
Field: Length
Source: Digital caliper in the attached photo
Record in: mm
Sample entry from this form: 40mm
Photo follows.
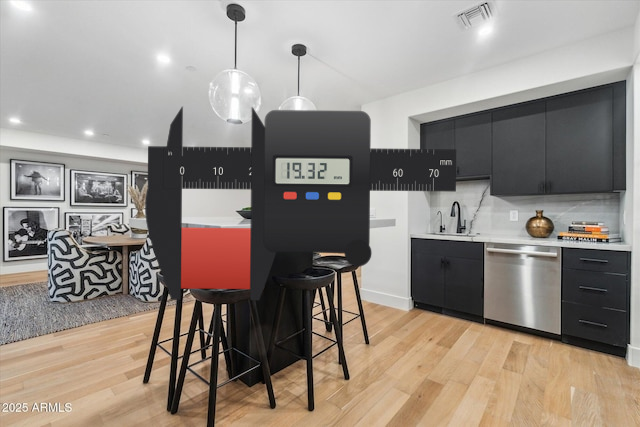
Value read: 19.32mm
